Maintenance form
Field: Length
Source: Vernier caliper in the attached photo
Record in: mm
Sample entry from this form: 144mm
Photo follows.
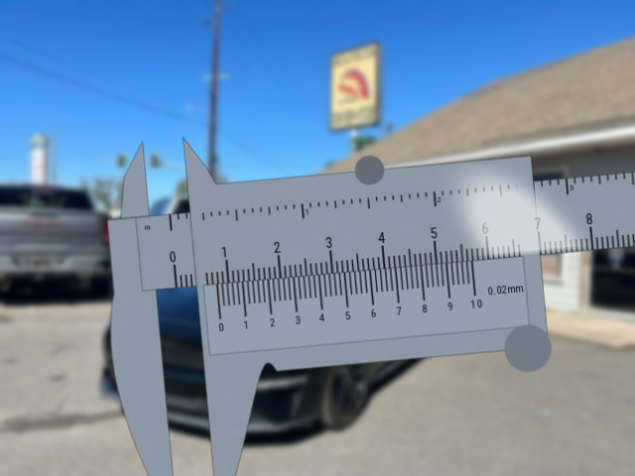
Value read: 7.8mm
